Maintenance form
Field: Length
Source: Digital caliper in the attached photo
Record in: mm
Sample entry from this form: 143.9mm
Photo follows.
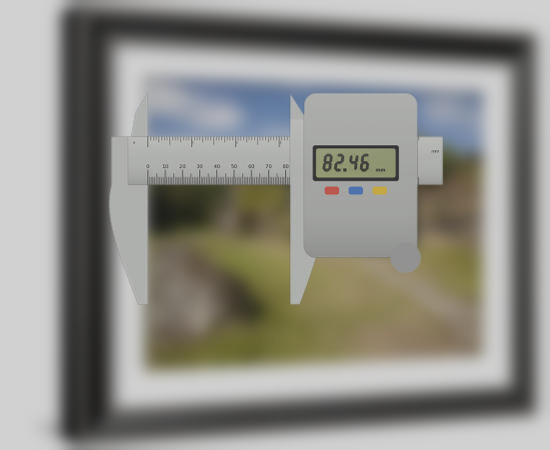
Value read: 82.46mm
